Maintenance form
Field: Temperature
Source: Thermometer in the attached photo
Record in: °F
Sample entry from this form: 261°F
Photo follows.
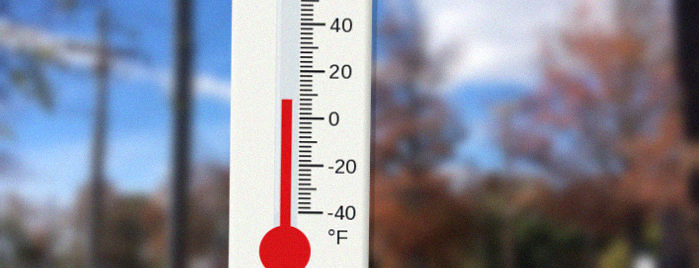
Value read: 8°F
